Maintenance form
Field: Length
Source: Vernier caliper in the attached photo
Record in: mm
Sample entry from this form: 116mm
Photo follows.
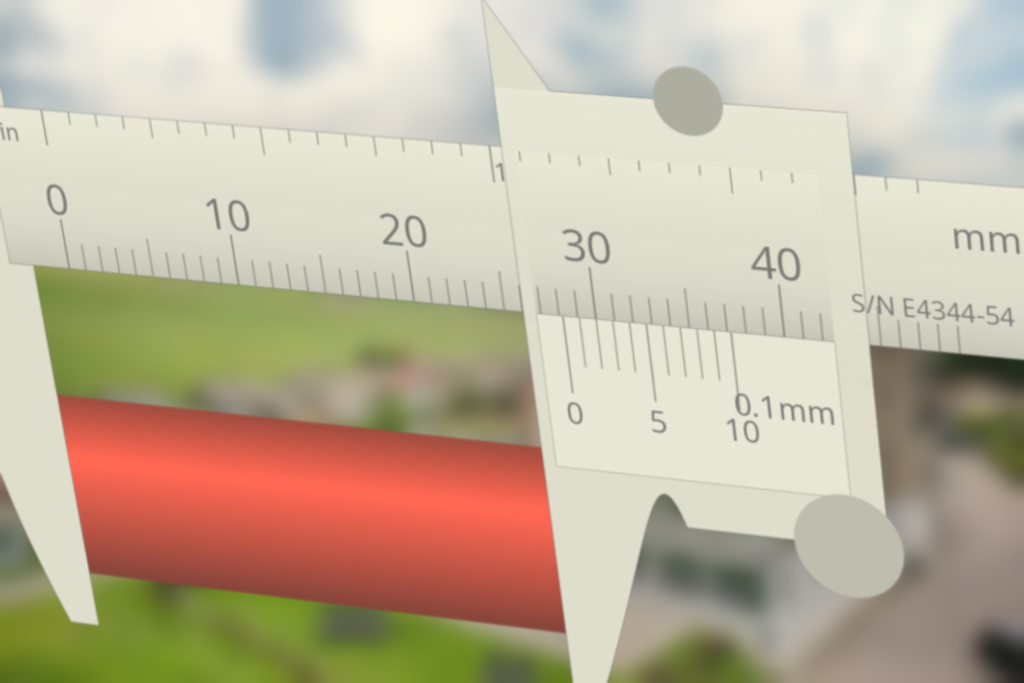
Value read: 28.2mm
